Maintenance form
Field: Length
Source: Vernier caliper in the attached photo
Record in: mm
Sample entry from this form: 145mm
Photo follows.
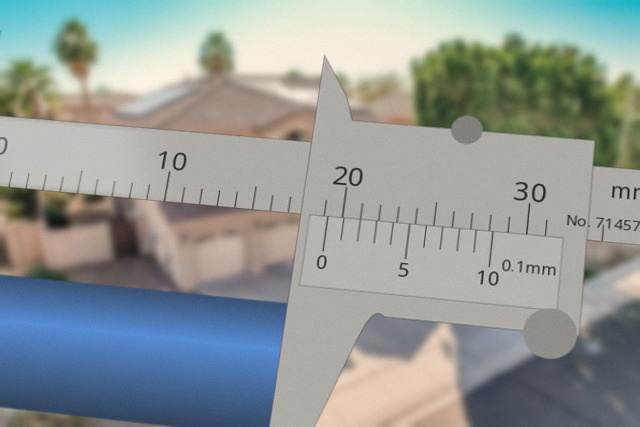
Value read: 19.2mm
